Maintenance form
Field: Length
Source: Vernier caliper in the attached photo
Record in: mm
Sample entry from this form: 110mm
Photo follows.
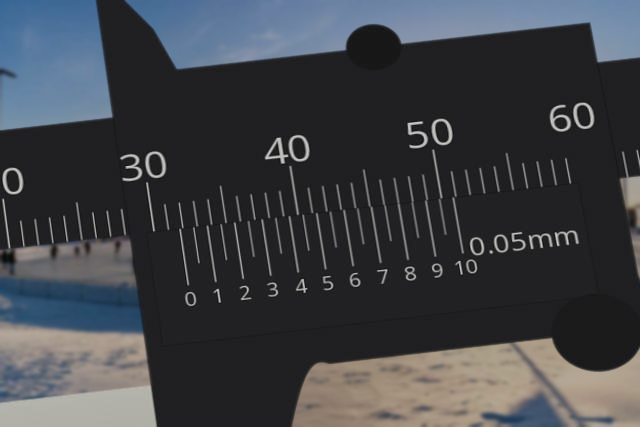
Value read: 31.8mm
